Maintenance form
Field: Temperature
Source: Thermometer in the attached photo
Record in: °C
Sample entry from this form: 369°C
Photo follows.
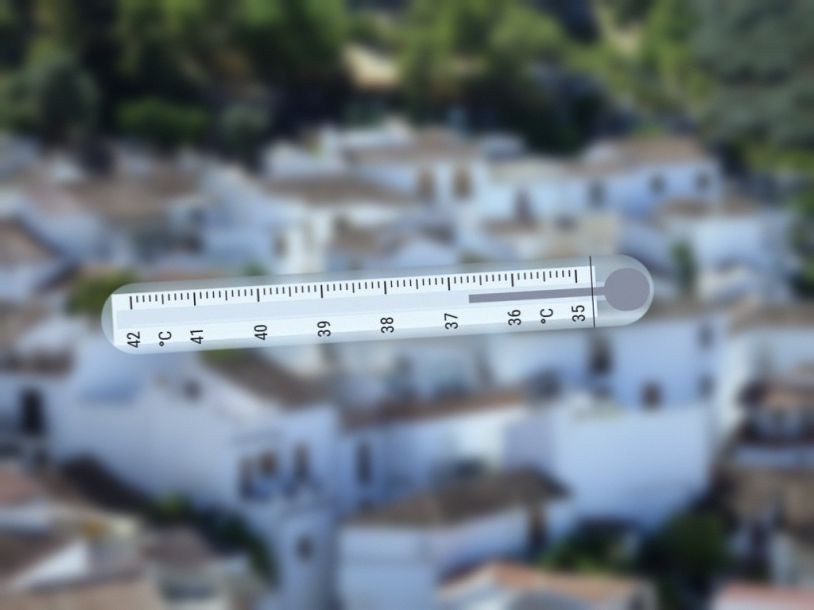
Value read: 36.7°C
